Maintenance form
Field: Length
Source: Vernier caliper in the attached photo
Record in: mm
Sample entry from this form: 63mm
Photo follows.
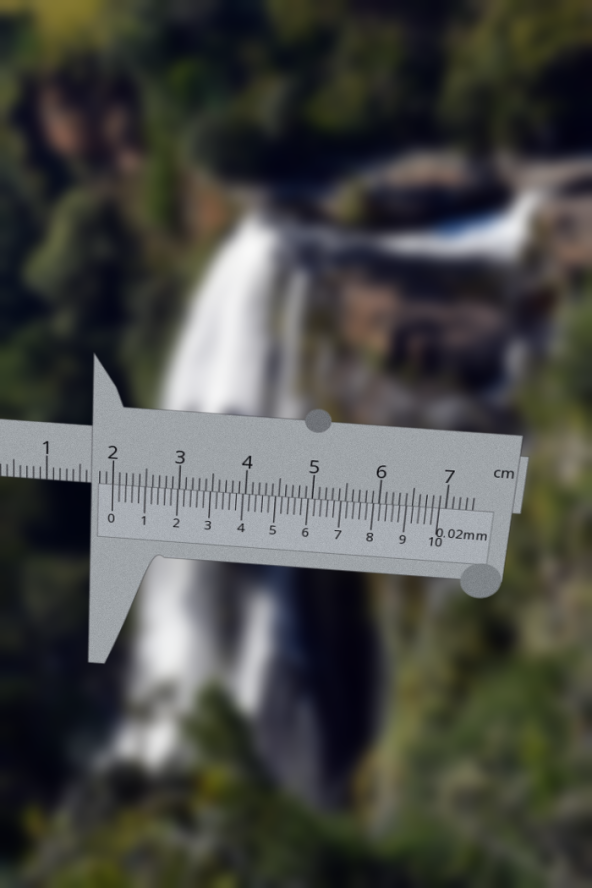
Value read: 20.0mm
